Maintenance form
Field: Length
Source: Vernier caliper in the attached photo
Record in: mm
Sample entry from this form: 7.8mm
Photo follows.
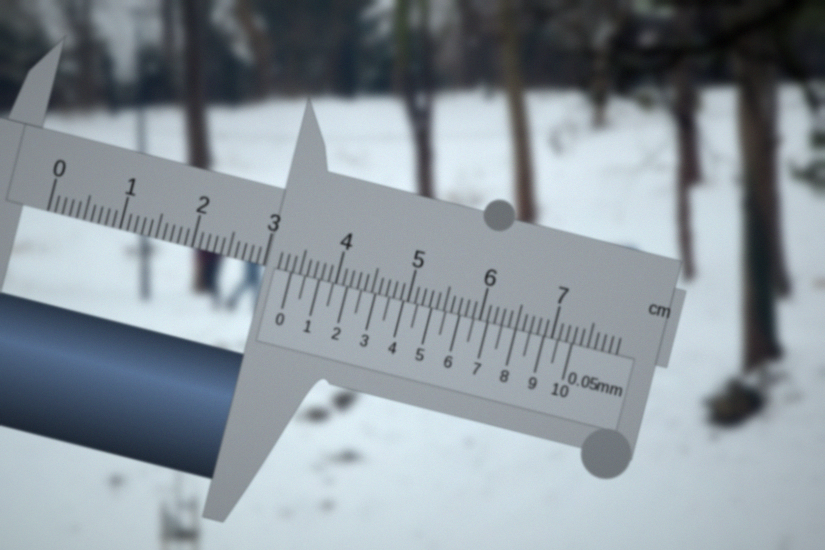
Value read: 33.8mm
